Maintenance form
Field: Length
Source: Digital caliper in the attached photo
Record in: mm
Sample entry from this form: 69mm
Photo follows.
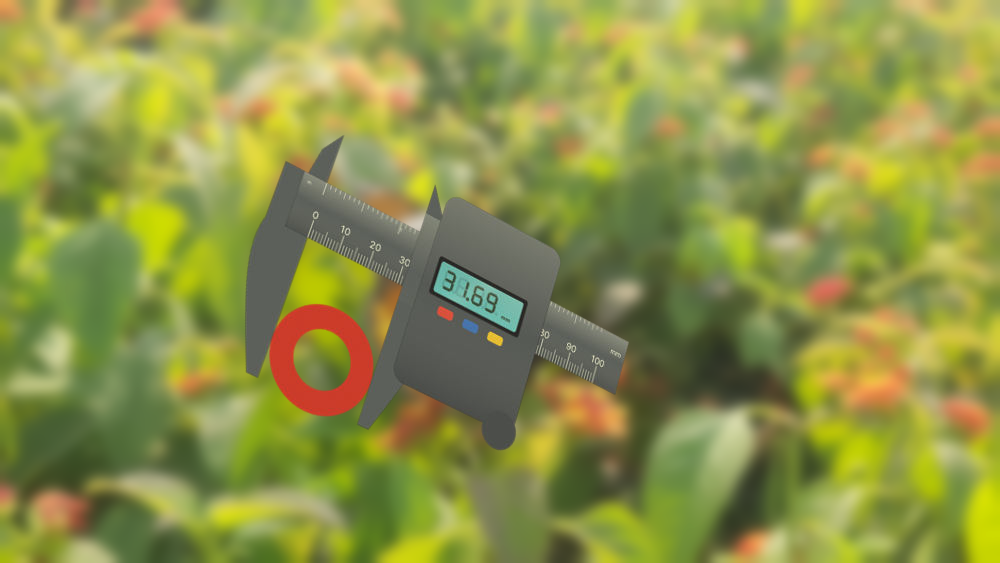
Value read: 31.69mm
